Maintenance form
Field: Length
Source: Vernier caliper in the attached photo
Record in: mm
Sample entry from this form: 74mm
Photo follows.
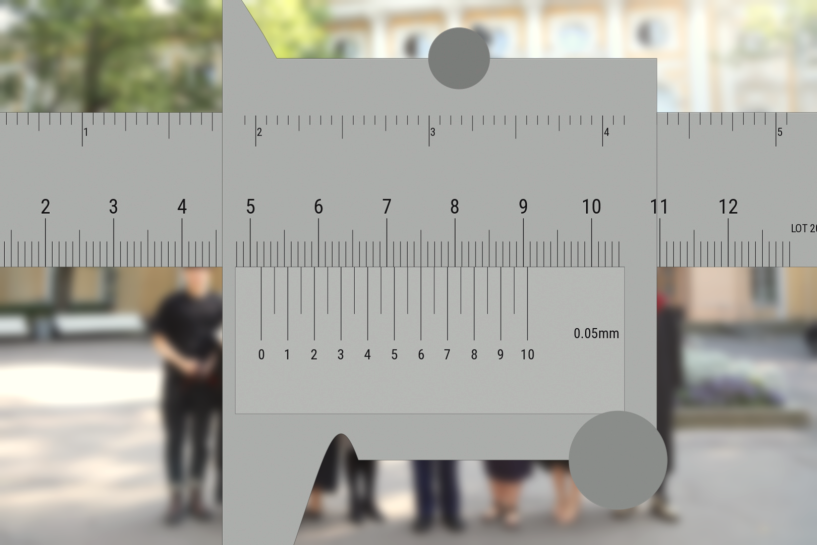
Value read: 51.6mm
